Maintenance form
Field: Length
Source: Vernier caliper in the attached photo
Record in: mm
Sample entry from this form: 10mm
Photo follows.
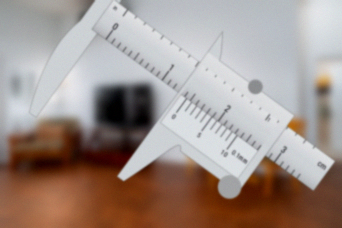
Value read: 14.4mm
